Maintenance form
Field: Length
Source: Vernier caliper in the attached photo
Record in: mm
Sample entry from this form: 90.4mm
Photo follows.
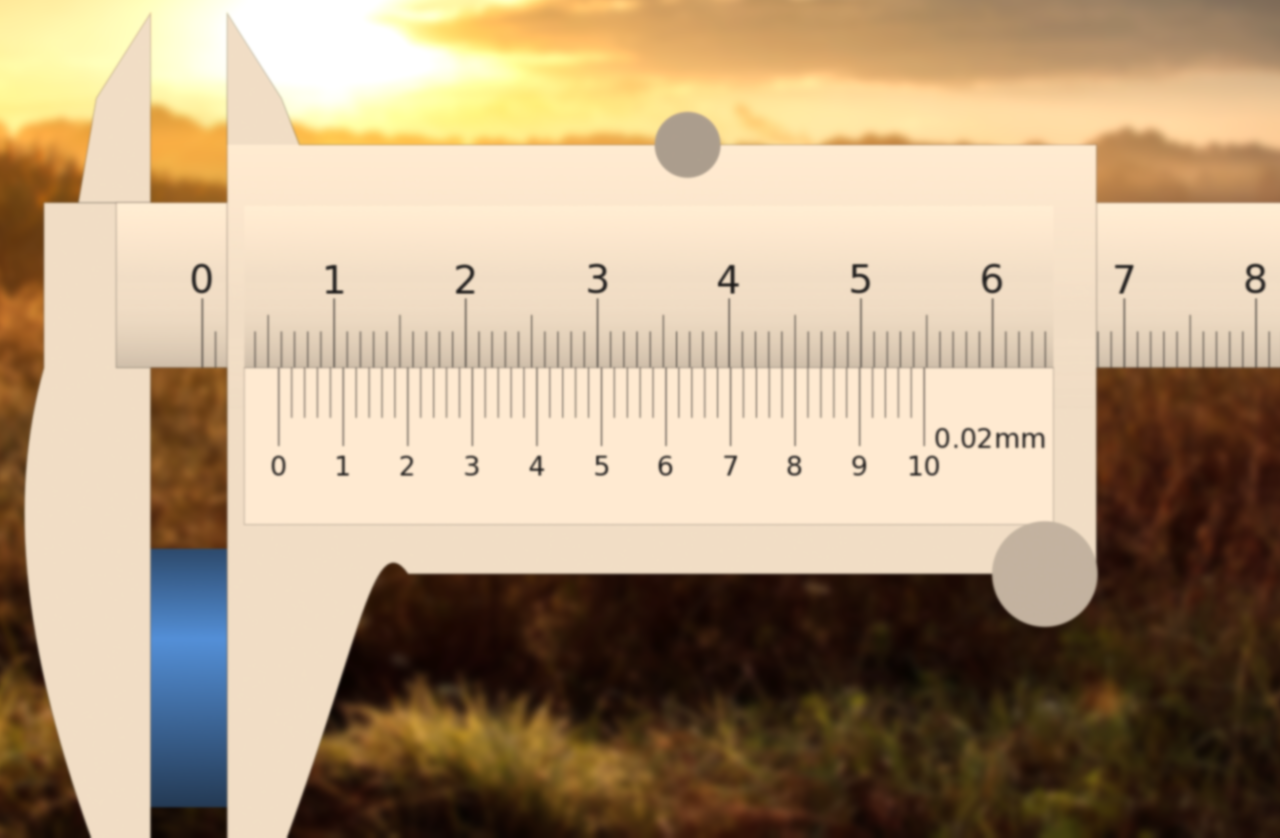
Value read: 5.8mm
